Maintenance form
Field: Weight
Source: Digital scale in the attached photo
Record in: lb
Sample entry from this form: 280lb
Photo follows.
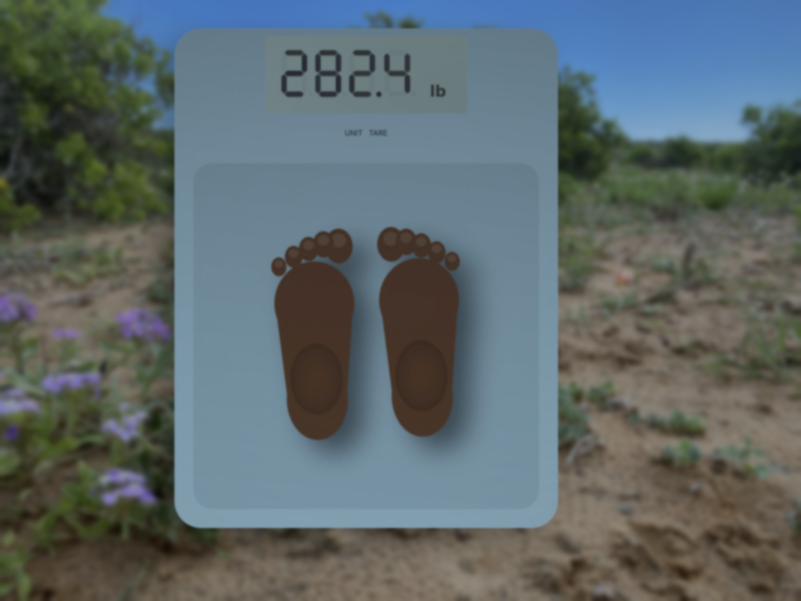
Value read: 282.4lb
